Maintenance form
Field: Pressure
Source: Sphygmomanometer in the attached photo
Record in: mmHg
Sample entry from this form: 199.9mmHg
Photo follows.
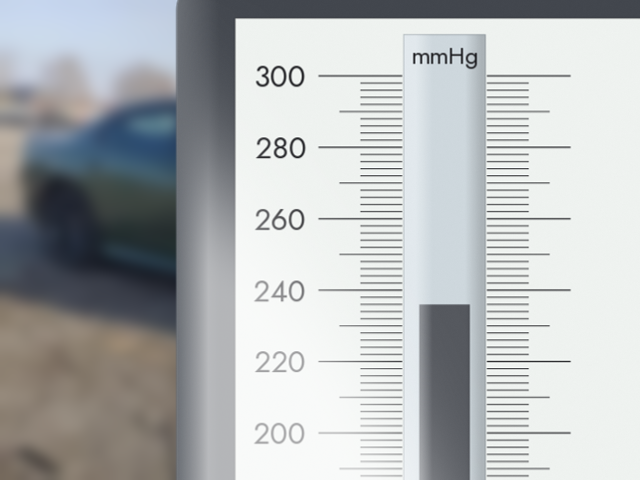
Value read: 236mmHg
